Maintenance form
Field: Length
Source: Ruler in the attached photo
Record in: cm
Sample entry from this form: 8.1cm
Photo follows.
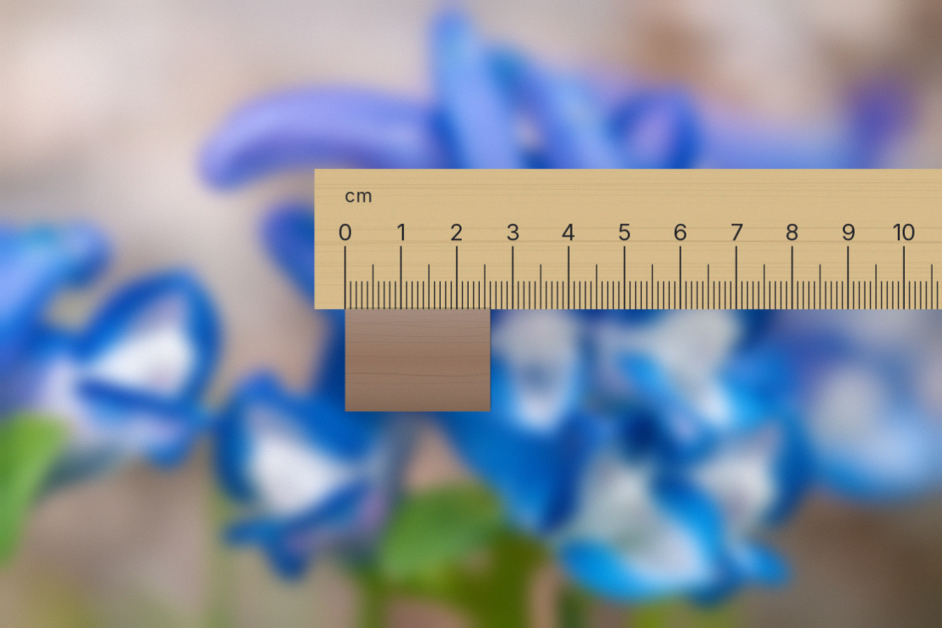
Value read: 2.6cm
